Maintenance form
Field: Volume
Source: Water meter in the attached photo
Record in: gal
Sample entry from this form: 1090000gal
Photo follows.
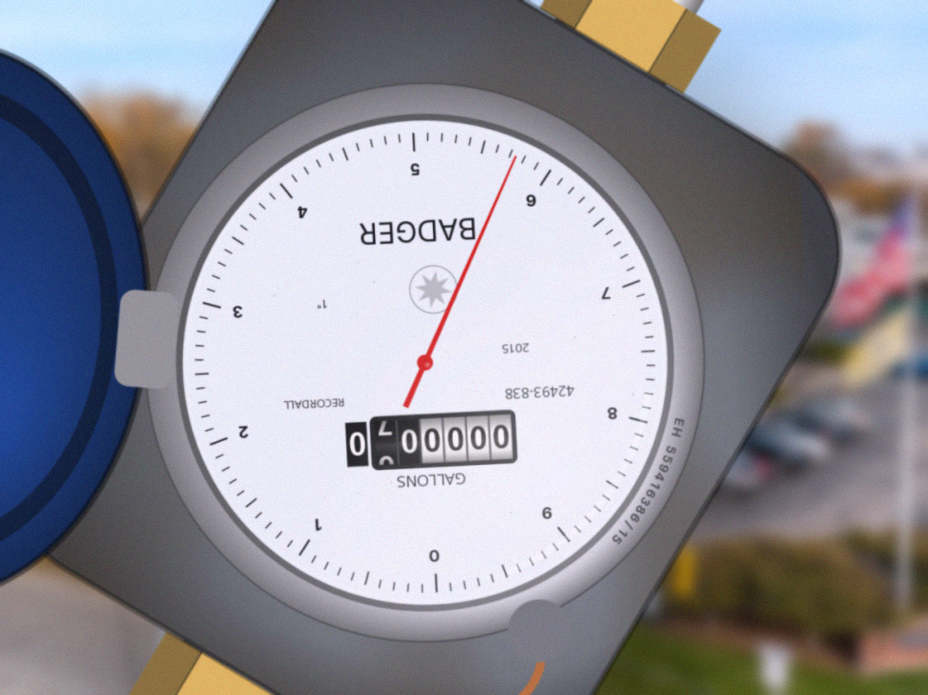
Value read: 65.7gal
